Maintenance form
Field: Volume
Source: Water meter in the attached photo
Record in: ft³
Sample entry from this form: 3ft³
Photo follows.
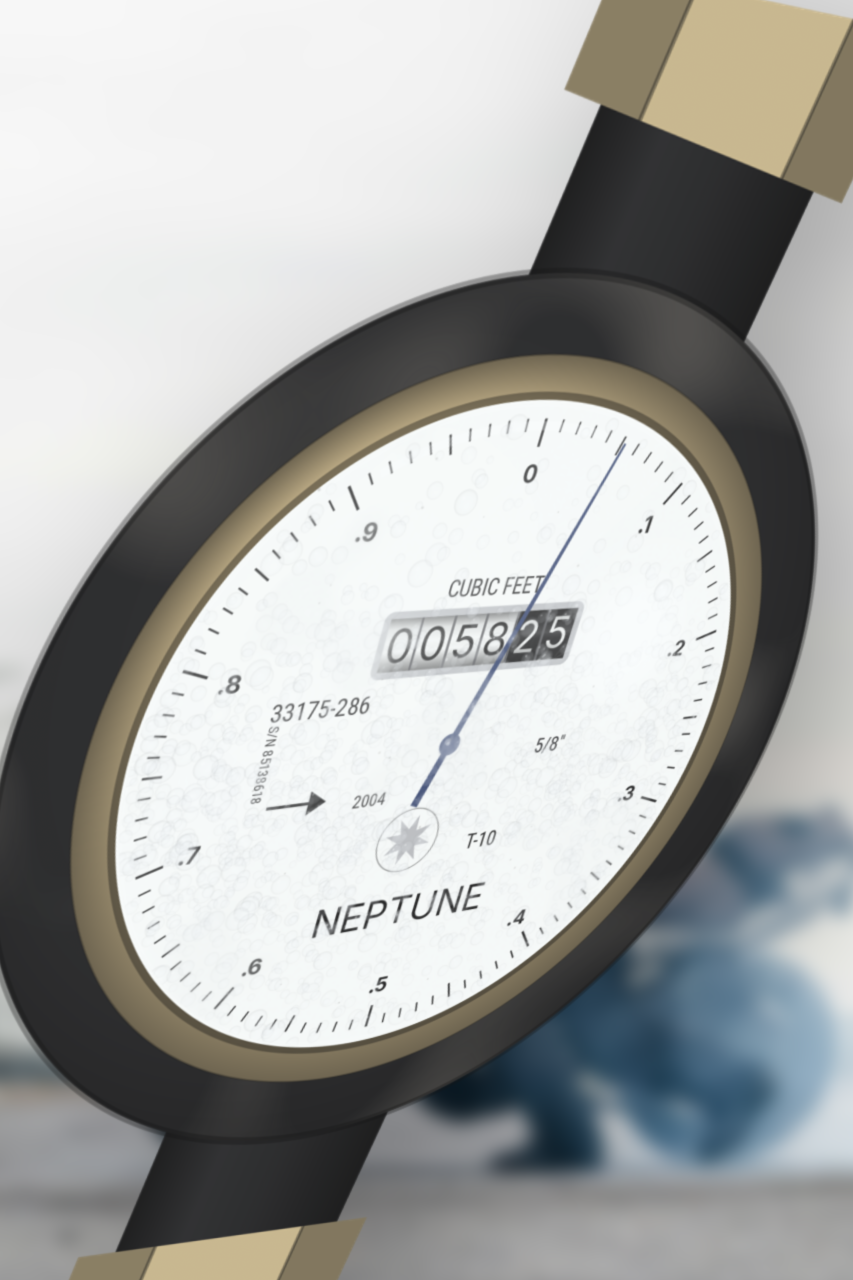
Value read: 5825.05ft³
